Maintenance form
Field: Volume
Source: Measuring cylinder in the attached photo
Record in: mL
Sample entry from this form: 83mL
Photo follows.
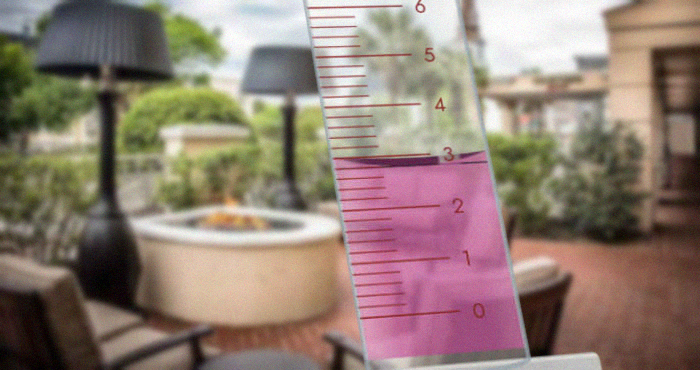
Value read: 2.8mL
